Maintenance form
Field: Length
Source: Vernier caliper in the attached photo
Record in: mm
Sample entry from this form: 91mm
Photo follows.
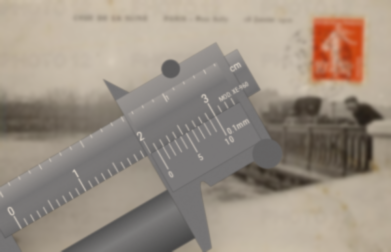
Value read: 21.0mm
